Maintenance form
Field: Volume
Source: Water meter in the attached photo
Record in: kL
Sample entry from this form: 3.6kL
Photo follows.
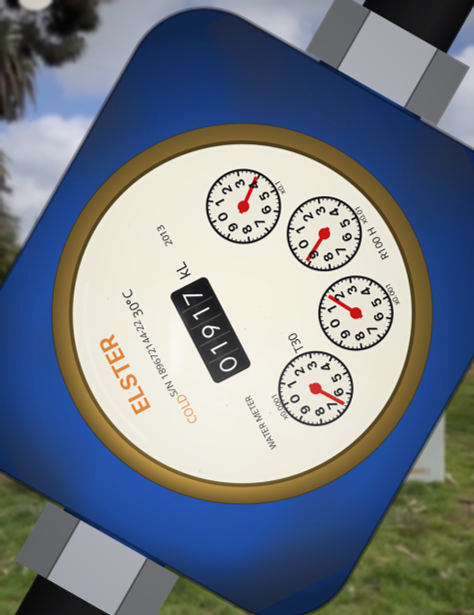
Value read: 1917.3916kL
